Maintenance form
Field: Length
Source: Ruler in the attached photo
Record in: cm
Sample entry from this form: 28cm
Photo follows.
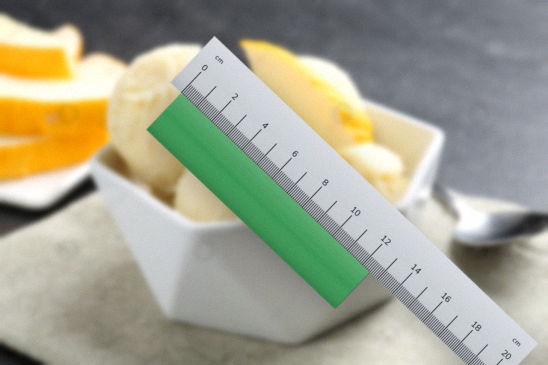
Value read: 12.5cm
